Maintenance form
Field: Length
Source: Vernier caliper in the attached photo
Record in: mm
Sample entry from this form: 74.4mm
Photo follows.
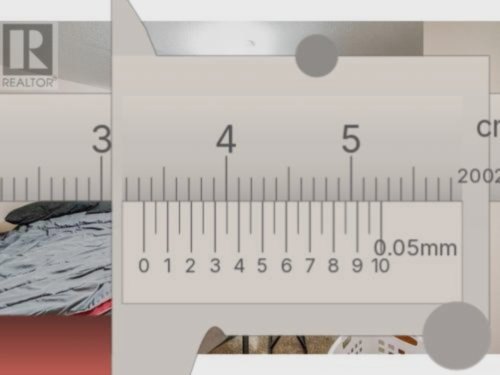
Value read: 33.4mm
